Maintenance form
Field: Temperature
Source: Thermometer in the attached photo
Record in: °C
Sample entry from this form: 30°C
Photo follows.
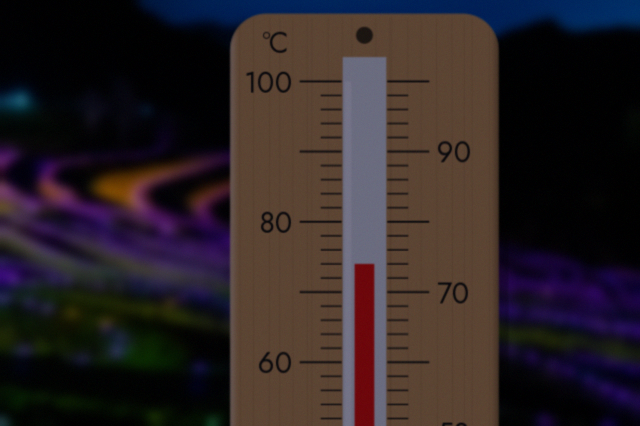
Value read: 74°C
